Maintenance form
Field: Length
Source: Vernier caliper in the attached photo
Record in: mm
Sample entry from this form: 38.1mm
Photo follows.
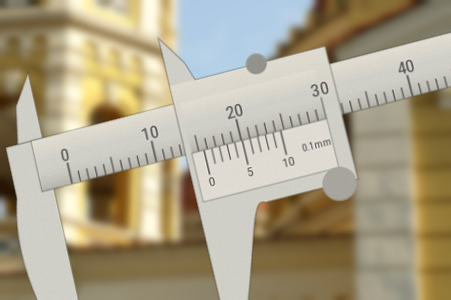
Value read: 15.6mm
